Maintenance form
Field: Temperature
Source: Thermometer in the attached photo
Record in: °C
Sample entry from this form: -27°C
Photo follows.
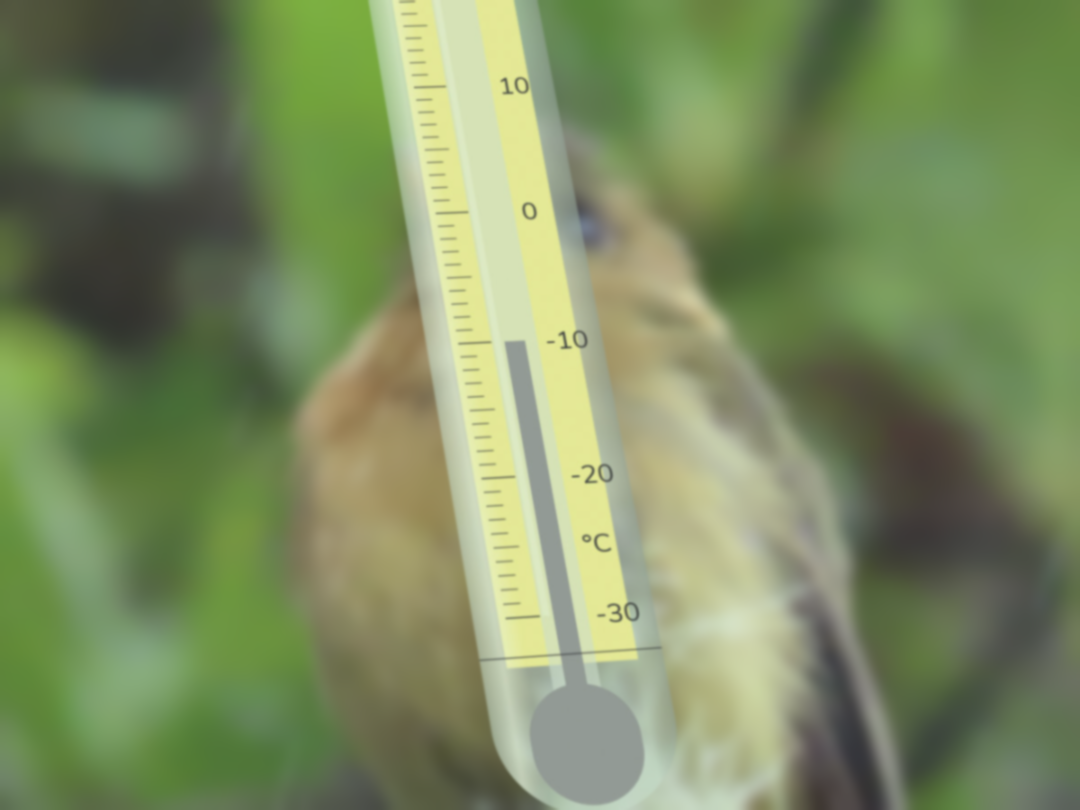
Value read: -10°C
